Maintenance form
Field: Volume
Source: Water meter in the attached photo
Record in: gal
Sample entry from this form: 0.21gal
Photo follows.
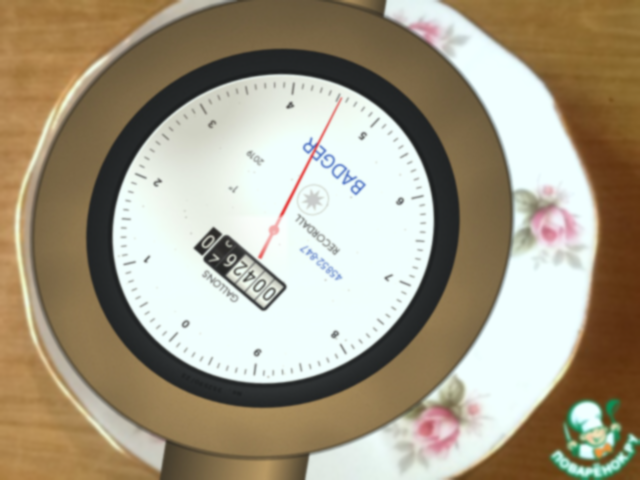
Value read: 42624.5gal
